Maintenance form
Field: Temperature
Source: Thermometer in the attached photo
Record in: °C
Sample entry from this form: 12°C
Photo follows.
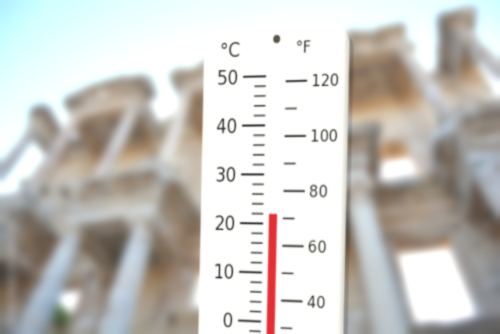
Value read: 22°C
